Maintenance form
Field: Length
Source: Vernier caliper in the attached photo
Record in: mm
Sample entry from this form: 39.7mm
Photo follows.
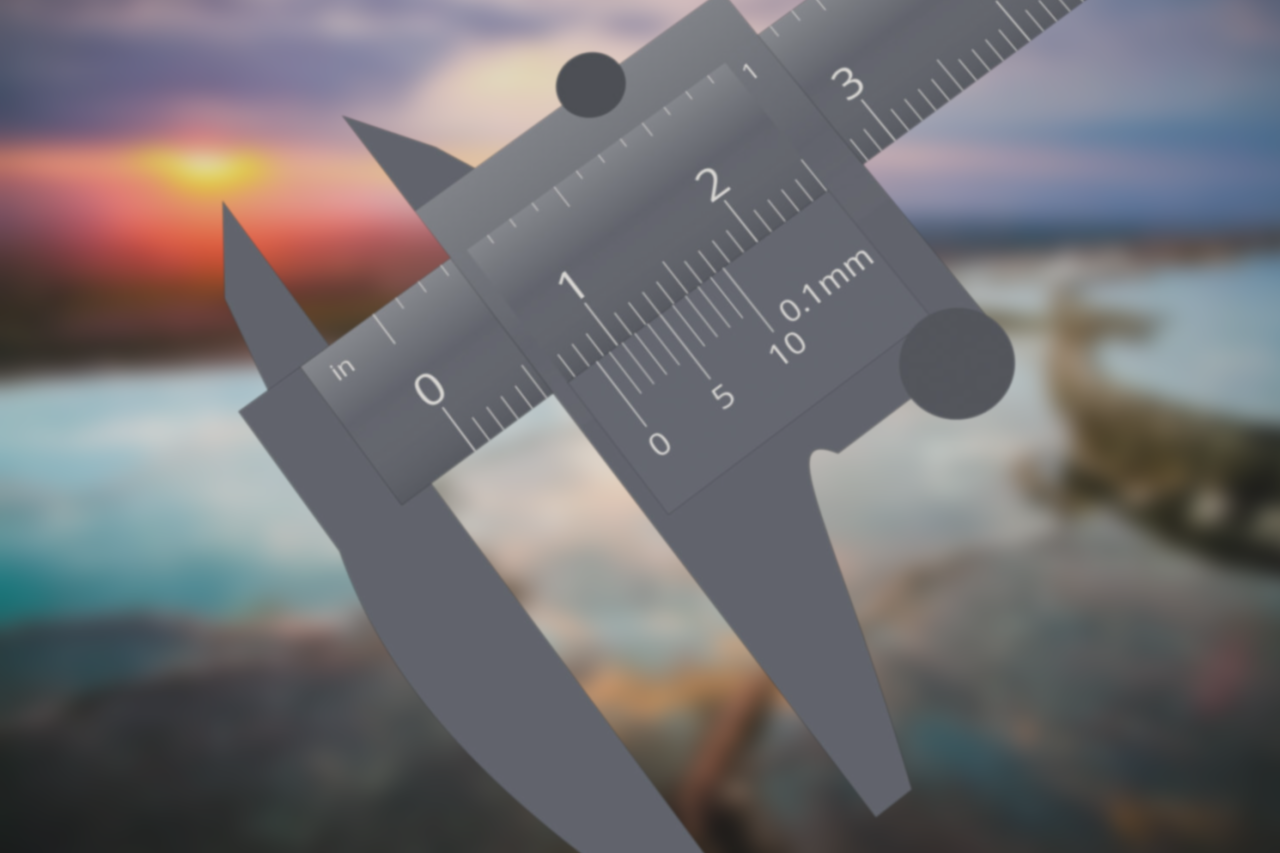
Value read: 8.5mm
